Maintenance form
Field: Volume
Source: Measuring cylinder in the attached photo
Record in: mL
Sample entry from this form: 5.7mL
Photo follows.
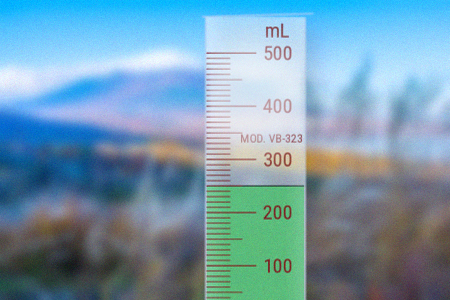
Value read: 250mL
